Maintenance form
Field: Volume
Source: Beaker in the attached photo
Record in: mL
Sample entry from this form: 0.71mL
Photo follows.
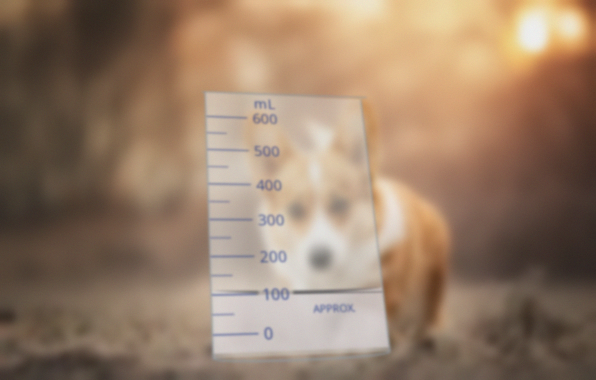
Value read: 100mL
